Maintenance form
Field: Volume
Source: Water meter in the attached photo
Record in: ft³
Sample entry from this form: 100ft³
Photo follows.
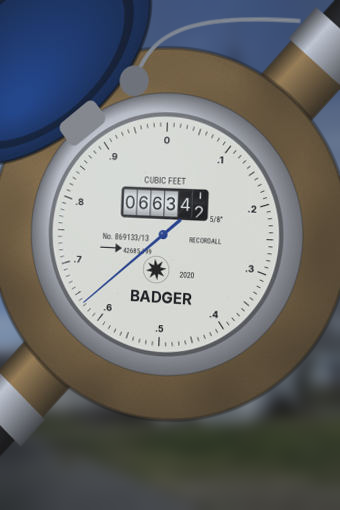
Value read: 66341.63ft³
